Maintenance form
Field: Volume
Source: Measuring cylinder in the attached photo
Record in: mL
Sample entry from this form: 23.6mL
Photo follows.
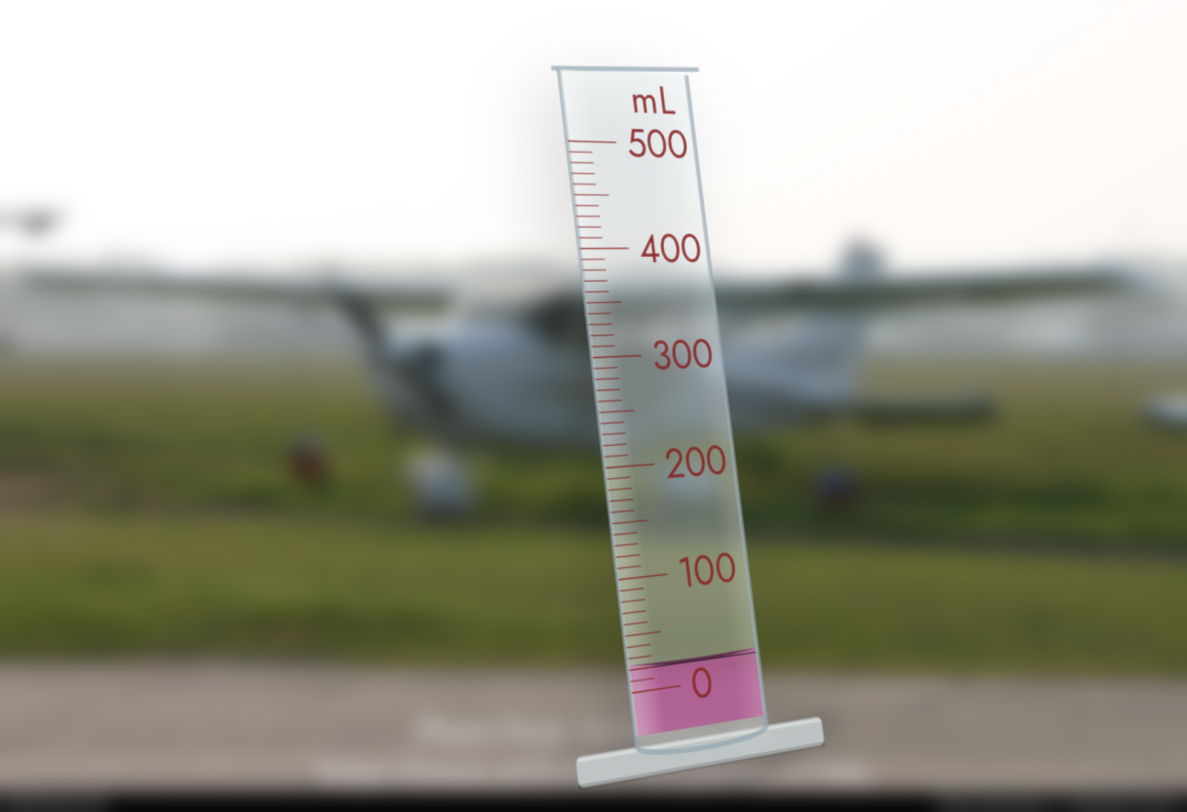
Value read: 20mL
